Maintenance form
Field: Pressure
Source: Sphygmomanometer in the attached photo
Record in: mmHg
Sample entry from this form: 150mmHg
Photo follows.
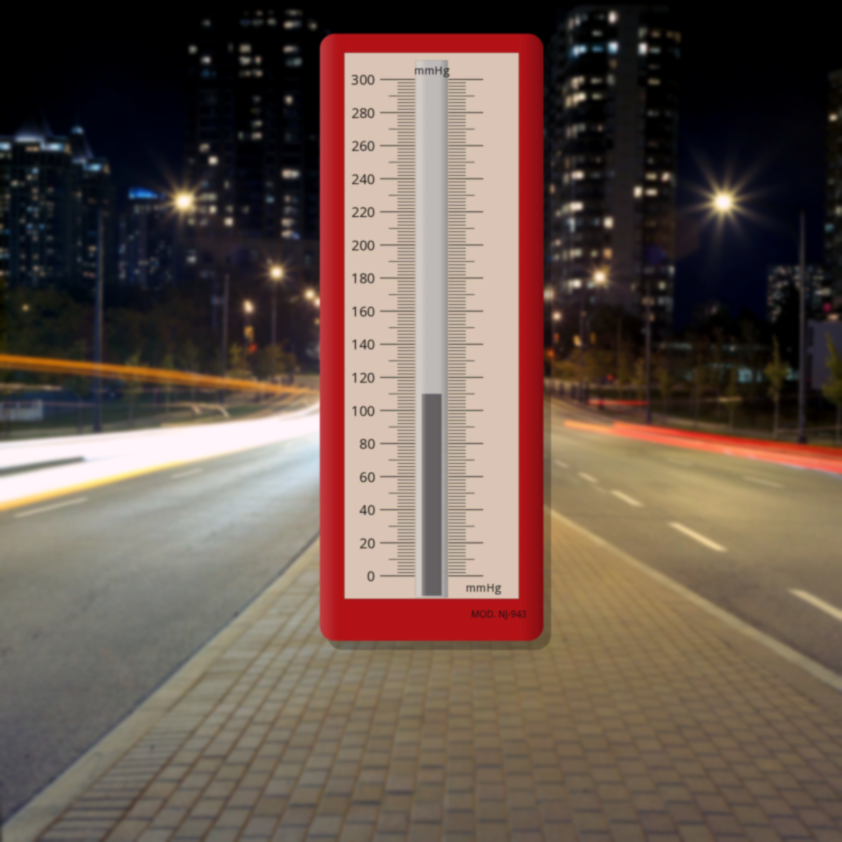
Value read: 110mmHg
